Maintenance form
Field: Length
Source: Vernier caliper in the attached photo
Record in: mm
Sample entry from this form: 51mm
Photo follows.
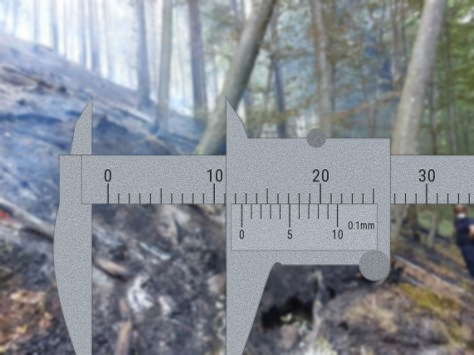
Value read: 12.6mm
